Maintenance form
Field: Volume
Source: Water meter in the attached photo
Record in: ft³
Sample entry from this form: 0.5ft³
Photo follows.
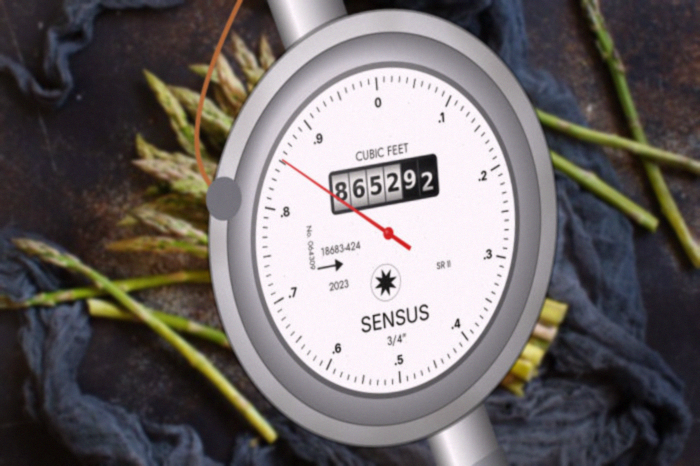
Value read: 865291.85ft³
